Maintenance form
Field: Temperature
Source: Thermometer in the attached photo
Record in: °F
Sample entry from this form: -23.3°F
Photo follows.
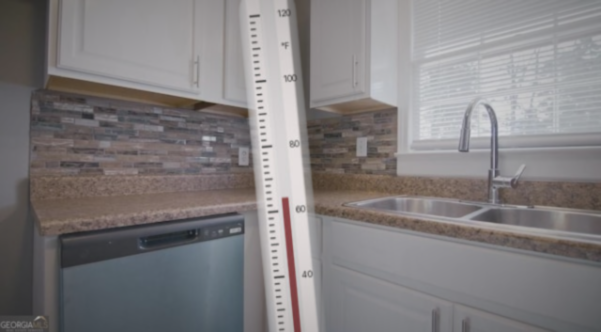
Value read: 64°F
